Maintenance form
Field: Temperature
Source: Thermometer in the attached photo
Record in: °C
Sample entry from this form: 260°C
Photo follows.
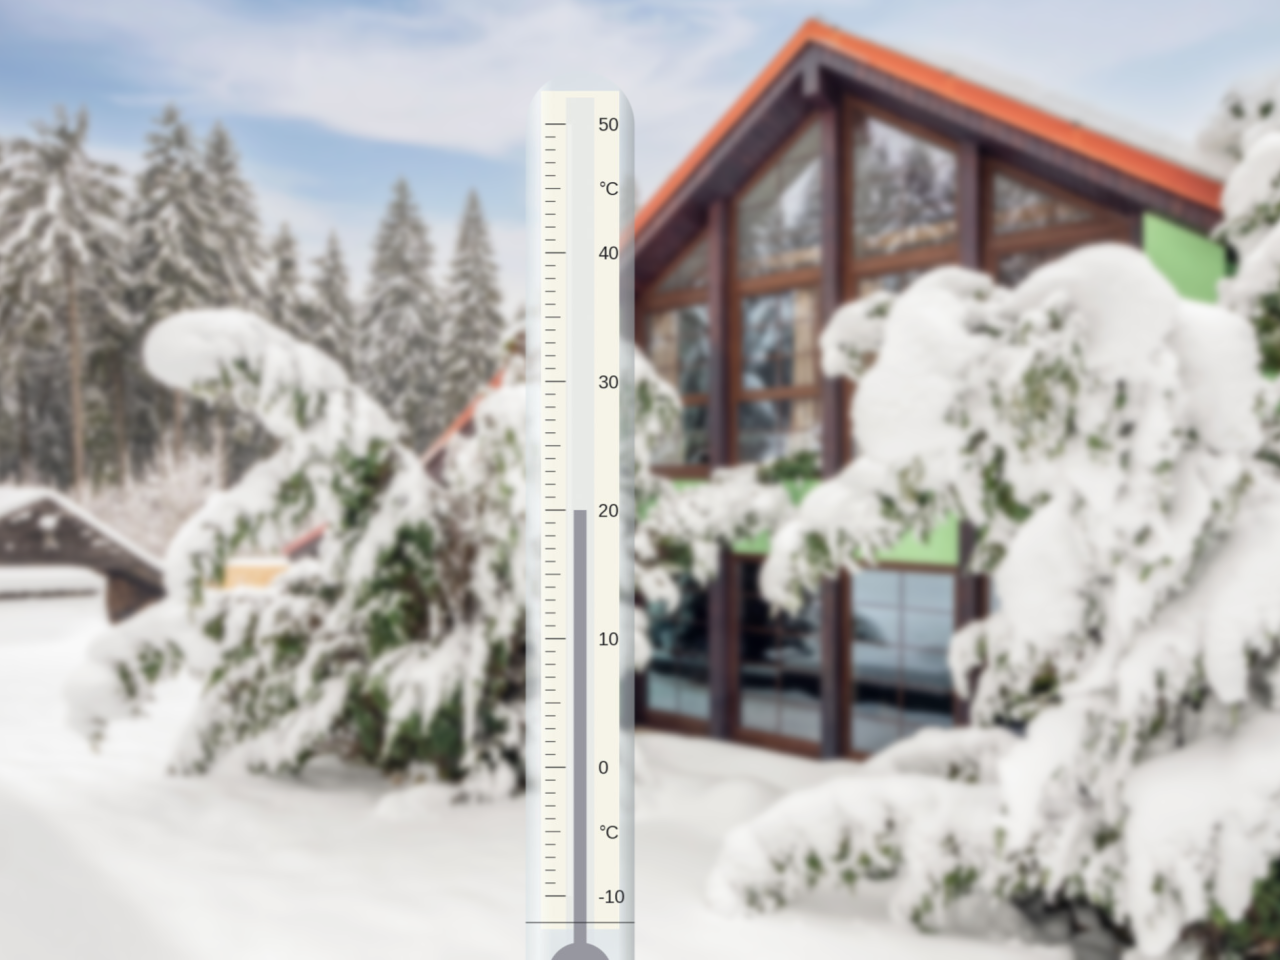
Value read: 20°C
